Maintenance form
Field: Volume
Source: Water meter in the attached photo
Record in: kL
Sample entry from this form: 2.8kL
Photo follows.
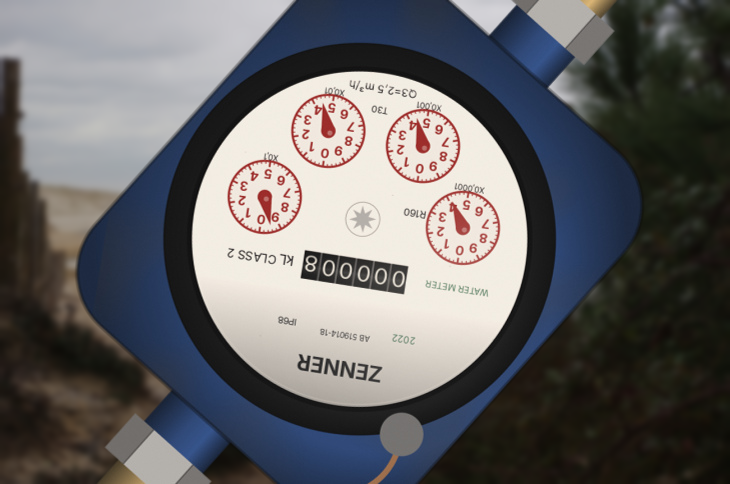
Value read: 7.9444kL
